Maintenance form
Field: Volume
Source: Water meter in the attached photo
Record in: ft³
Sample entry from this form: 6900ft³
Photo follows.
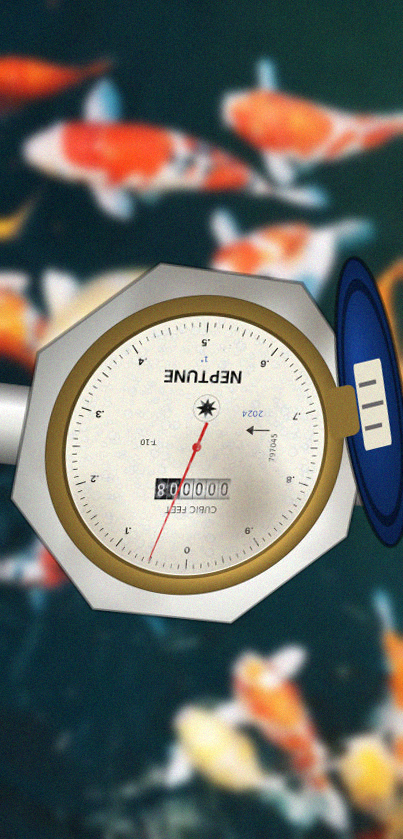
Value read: 8.05ft³
